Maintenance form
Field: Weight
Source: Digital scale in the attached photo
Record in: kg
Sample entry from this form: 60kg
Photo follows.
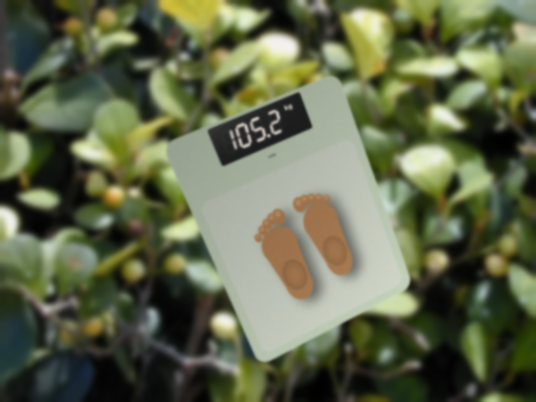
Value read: 105.2kg
